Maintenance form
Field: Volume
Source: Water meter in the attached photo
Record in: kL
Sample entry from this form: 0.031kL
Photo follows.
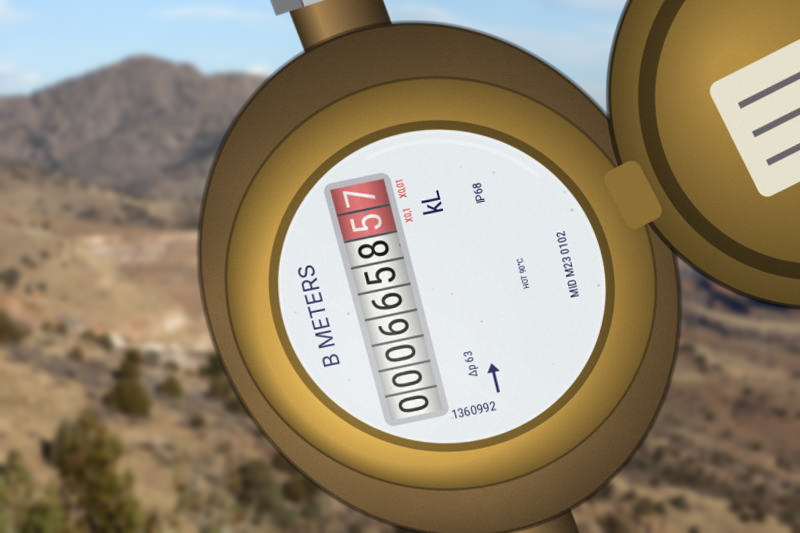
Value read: 6658.57kL
